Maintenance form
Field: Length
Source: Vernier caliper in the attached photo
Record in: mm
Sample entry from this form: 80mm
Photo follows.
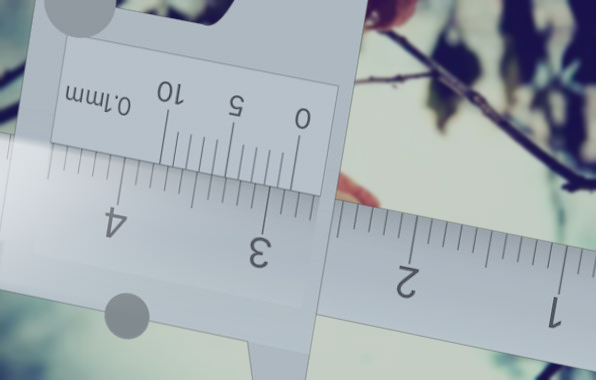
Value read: 28.6mm
